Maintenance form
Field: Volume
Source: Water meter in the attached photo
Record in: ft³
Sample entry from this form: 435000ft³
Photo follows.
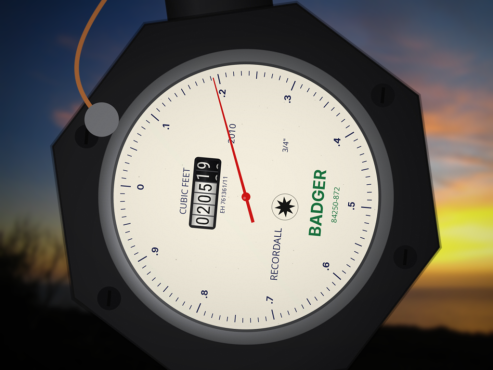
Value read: 20519.19ft³
